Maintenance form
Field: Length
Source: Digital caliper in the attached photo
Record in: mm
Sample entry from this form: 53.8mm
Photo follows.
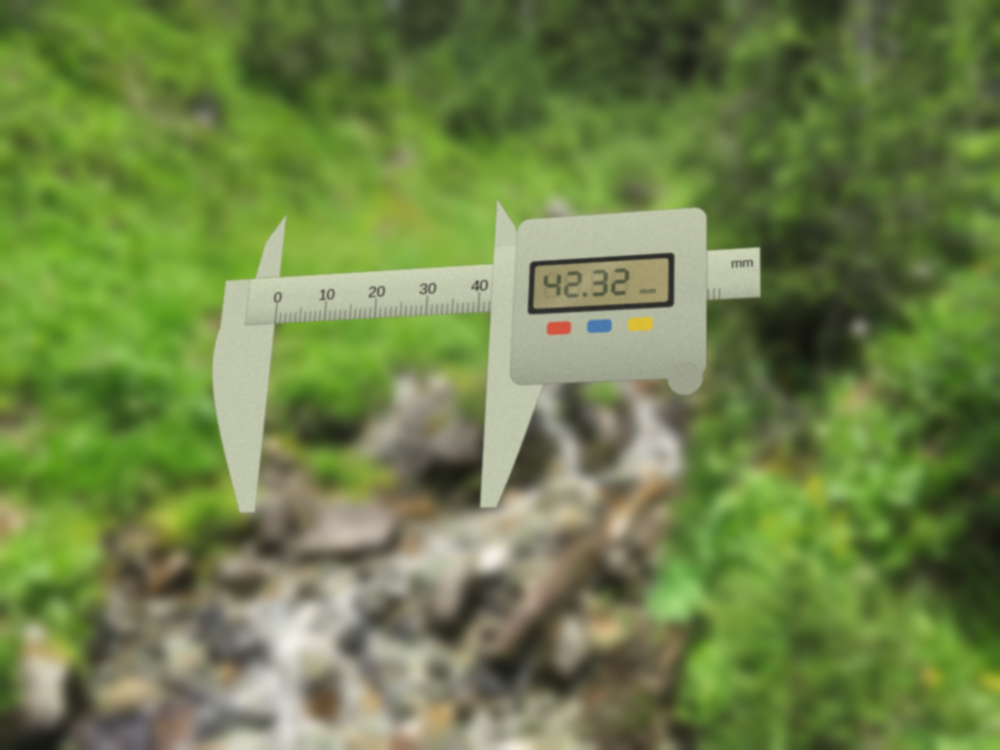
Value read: 42.32mm
